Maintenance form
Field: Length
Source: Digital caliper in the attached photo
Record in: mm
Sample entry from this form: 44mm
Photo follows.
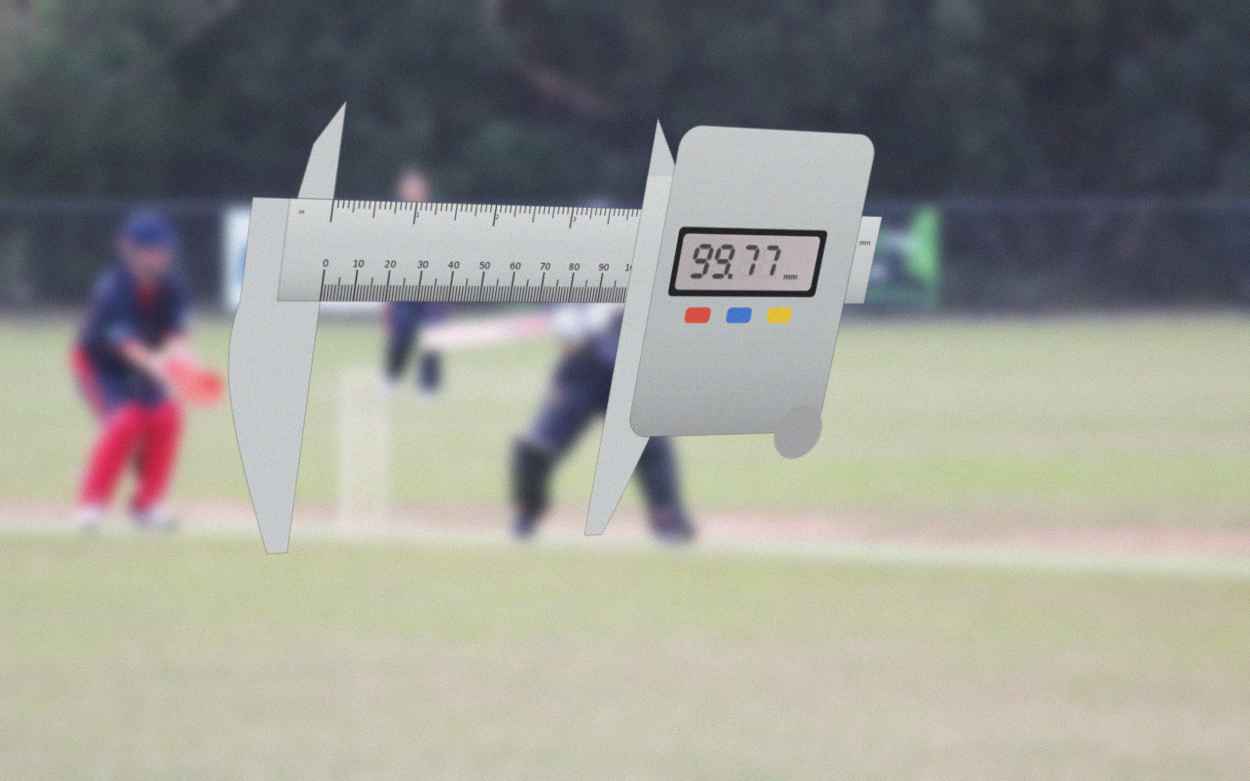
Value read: 99.77mm
